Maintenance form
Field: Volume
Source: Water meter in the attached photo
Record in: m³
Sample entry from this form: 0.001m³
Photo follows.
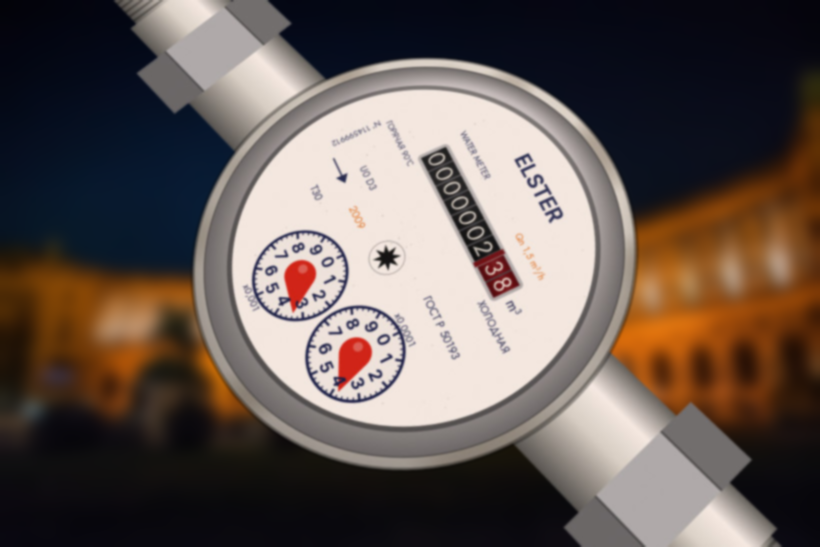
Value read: 2.3833m³
